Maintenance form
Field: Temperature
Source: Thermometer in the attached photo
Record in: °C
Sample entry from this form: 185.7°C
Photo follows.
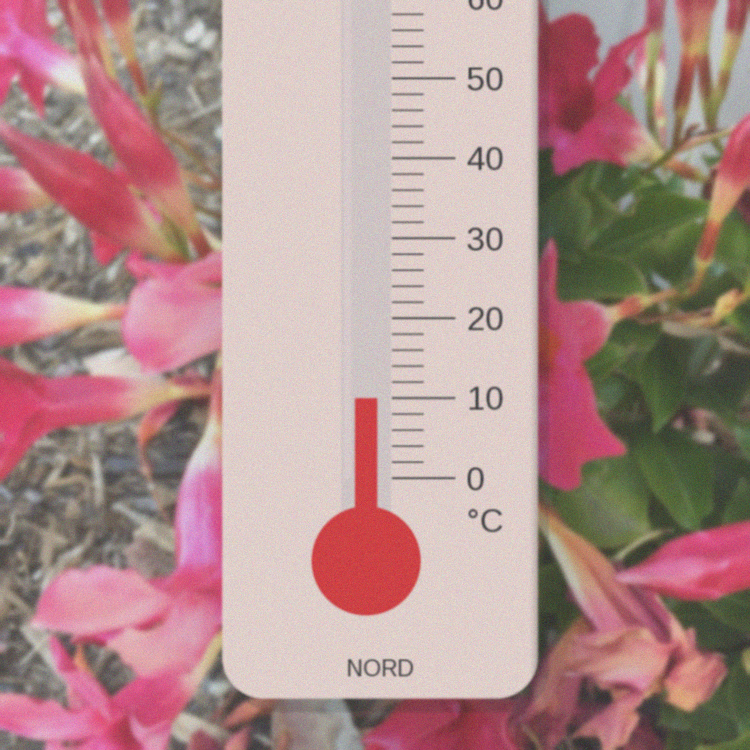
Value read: 10°C
